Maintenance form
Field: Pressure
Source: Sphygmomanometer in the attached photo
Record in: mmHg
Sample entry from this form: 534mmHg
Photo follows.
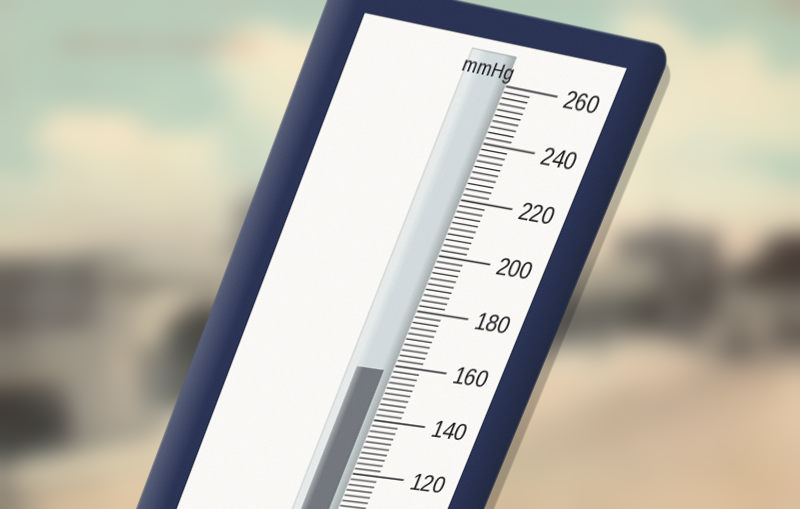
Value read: 158mmHg
